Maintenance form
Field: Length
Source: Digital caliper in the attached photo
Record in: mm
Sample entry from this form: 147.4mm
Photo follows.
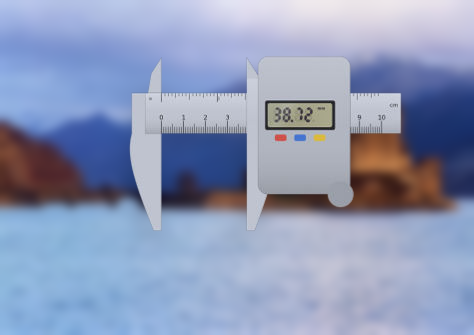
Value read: 38.72mm
